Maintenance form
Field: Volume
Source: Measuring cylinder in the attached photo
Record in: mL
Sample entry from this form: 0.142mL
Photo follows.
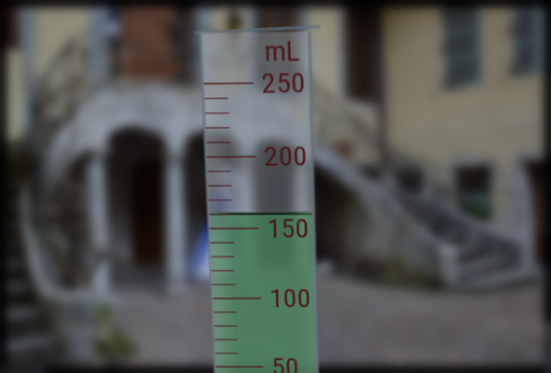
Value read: 160mL
